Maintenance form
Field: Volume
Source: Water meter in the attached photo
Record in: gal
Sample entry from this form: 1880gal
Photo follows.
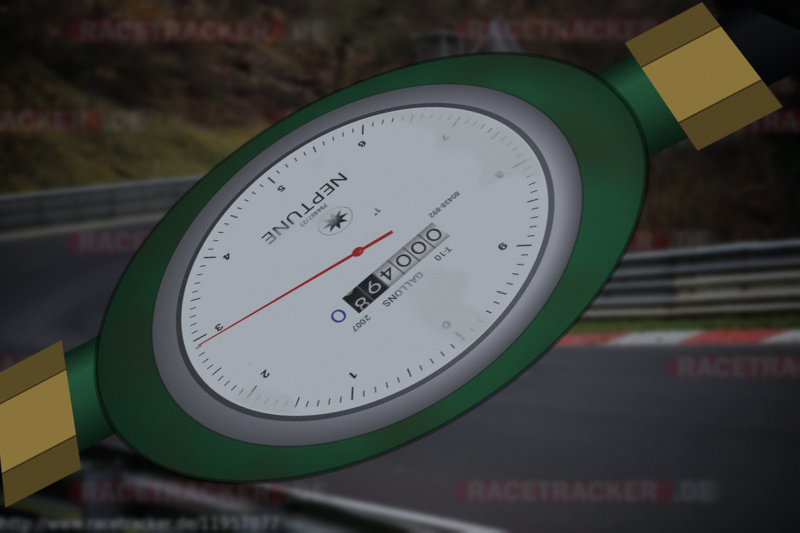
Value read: 4982.9gal
